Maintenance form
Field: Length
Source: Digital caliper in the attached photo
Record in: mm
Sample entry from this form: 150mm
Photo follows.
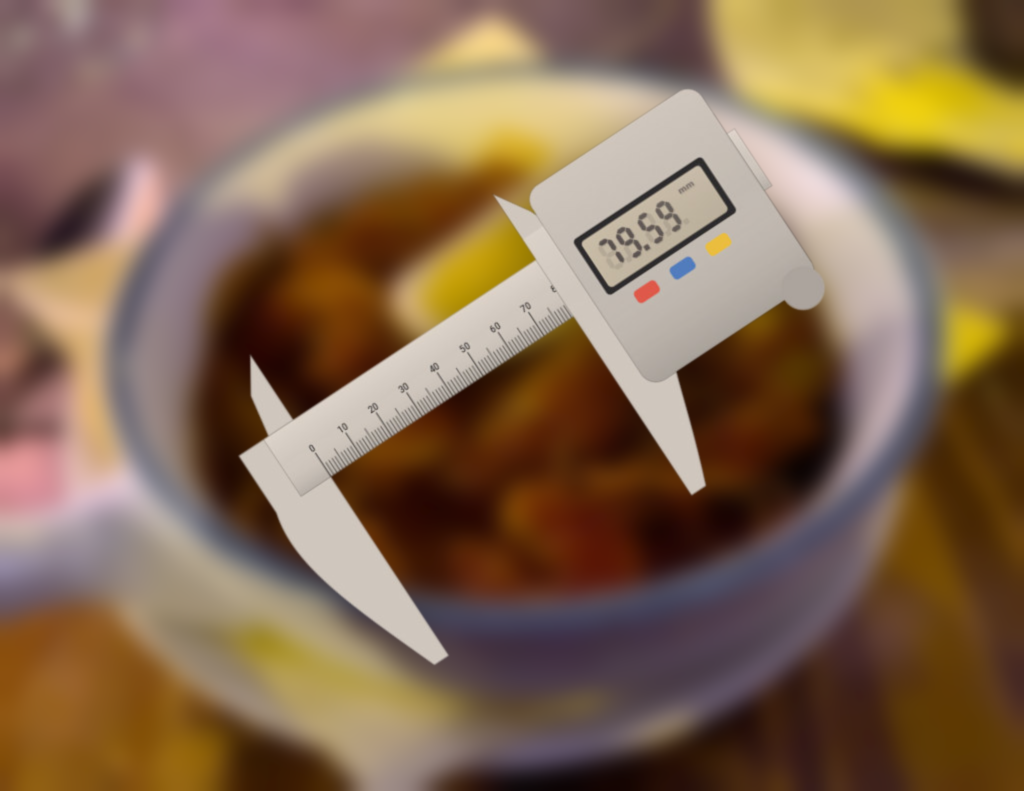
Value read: 79.59mm
